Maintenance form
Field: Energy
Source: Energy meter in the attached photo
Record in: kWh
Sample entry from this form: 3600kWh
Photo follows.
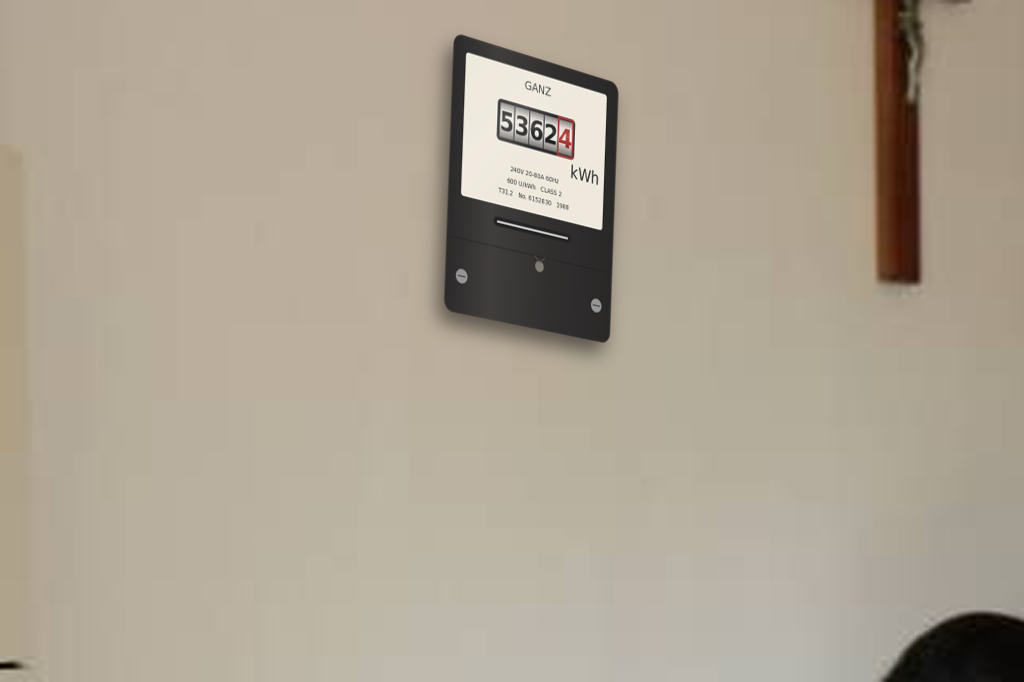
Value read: 5362.4kWh
